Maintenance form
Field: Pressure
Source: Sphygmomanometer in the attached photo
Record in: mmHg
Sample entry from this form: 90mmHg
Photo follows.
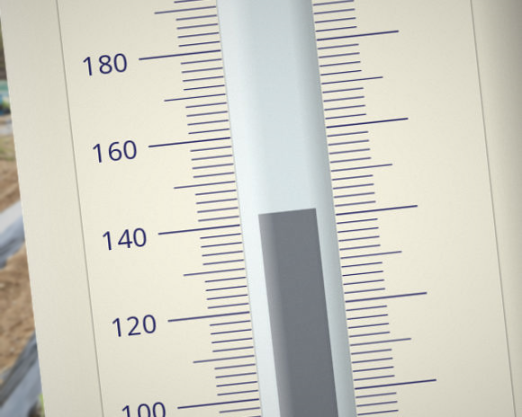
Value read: 142mmHg
